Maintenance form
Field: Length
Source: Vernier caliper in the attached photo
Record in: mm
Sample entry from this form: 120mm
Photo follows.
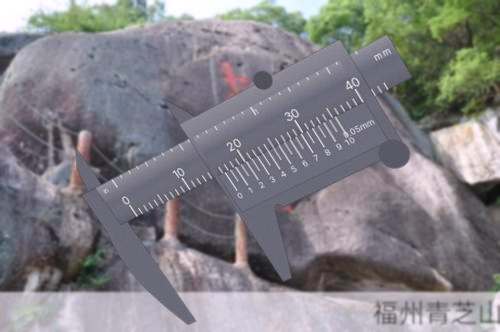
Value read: 16.4mm
